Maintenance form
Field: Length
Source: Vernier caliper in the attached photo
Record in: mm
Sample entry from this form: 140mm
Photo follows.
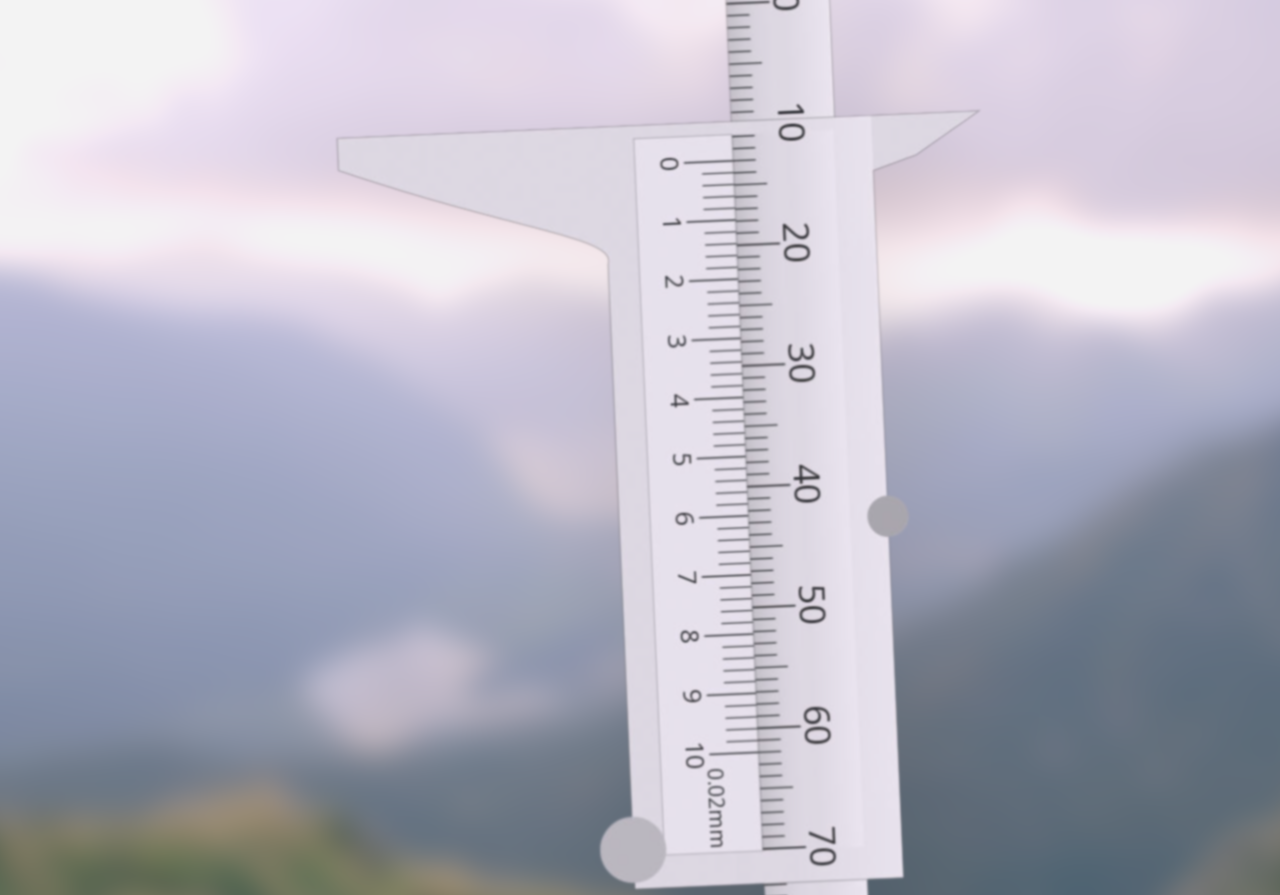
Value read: 13.0mm
